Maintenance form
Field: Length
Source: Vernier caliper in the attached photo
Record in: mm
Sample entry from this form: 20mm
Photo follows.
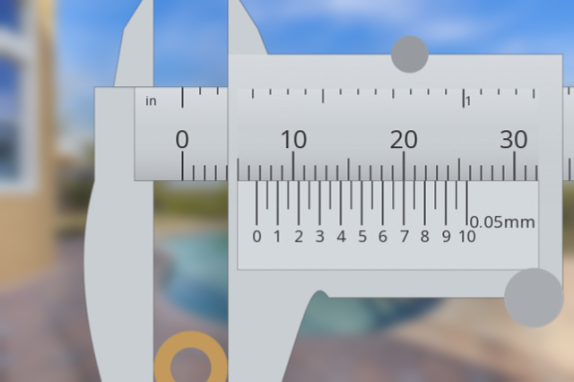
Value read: 6.7mm
